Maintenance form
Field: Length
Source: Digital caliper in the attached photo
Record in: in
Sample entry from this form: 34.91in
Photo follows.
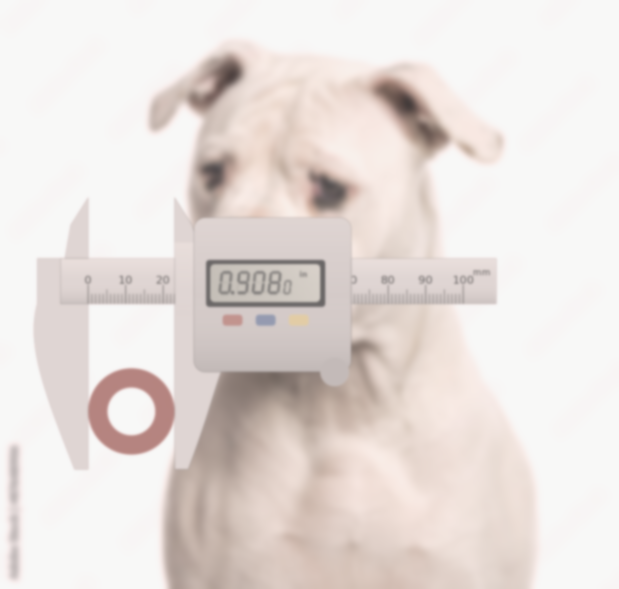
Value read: 0.9080in
